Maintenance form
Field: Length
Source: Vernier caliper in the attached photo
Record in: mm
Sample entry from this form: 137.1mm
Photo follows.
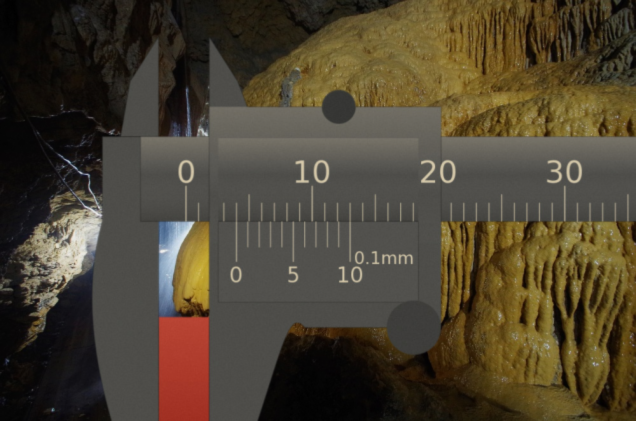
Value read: 4.0mm
